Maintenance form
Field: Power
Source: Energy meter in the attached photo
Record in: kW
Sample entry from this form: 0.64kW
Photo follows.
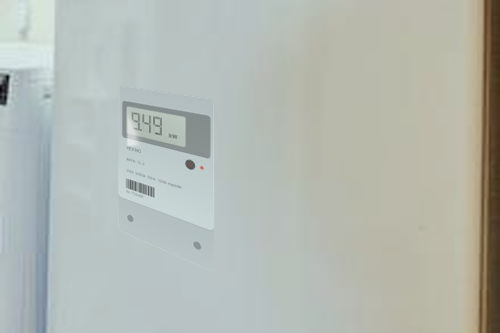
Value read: 9.49kW
